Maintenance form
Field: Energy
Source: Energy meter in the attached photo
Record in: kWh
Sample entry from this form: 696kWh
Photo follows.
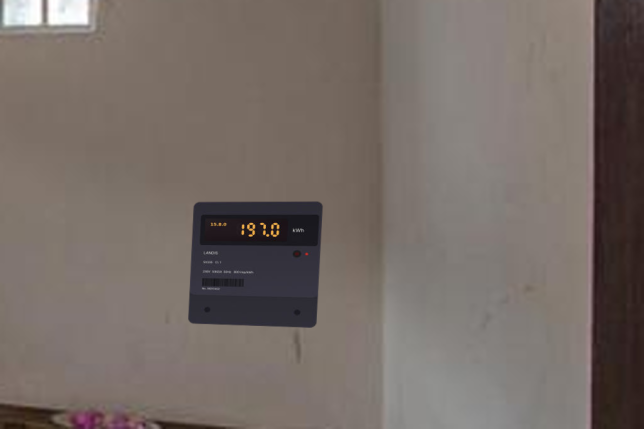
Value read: 197.0kWh
